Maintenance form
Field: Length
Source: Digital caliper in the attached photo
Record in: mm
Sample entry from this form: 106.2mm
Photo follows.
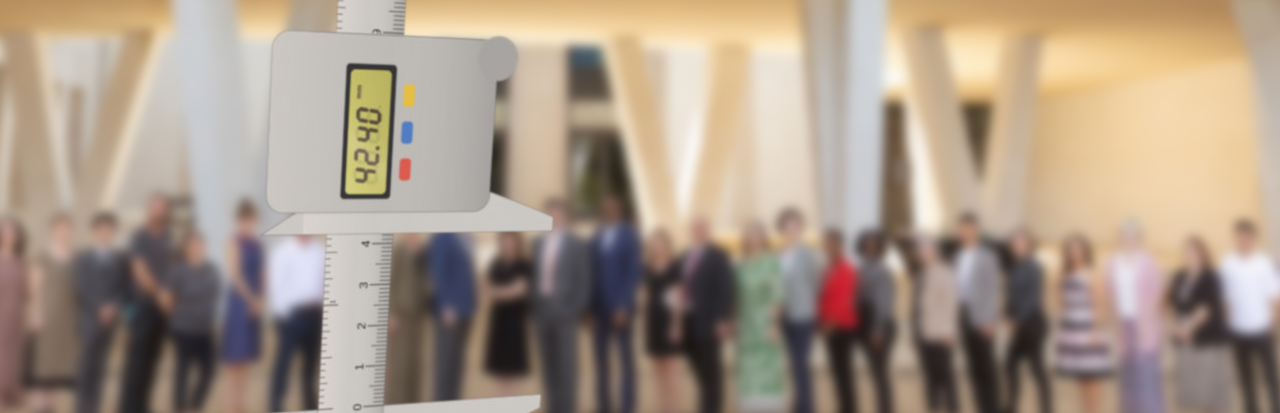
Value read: 42.40mm
